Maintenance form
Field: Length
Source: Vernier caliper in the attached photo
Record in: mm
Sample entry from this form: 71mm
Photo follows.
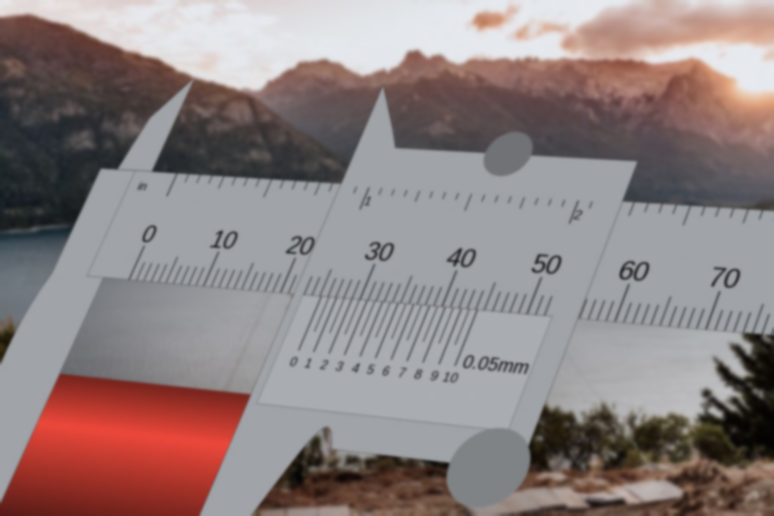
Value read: 25.2mm
